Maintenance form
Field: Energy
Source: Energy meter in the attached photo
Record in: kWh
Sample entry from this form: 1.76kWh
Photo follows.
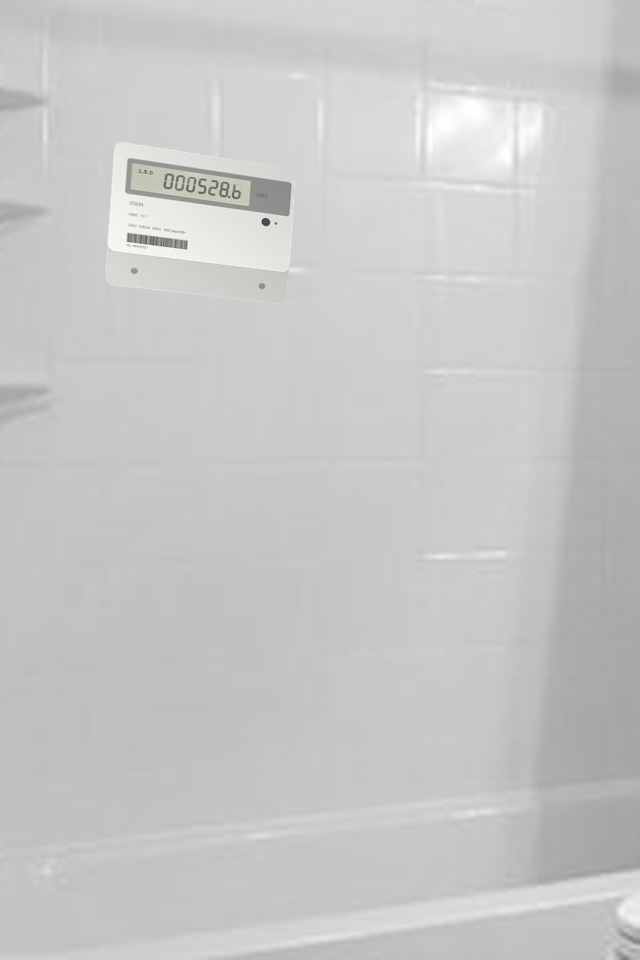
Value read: 528.6kWh
